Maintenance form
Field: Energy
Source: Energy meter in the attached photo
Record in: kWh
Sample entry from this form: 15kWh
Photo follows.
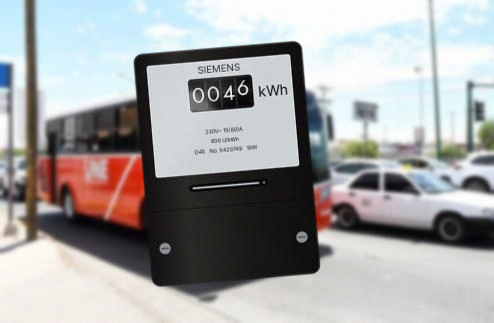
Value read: 46kWh
